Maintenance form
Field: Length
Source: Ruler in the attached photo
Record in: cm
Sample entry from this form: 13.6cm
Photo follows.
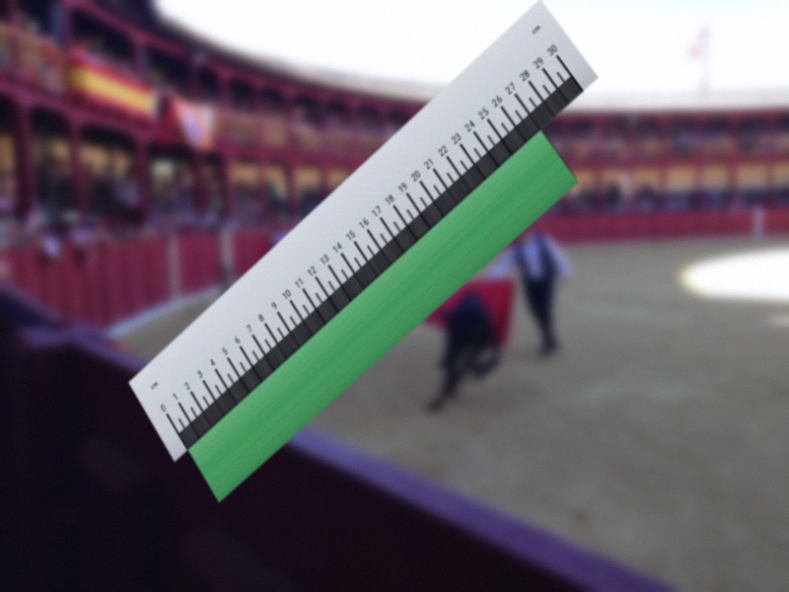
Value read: 27cm
